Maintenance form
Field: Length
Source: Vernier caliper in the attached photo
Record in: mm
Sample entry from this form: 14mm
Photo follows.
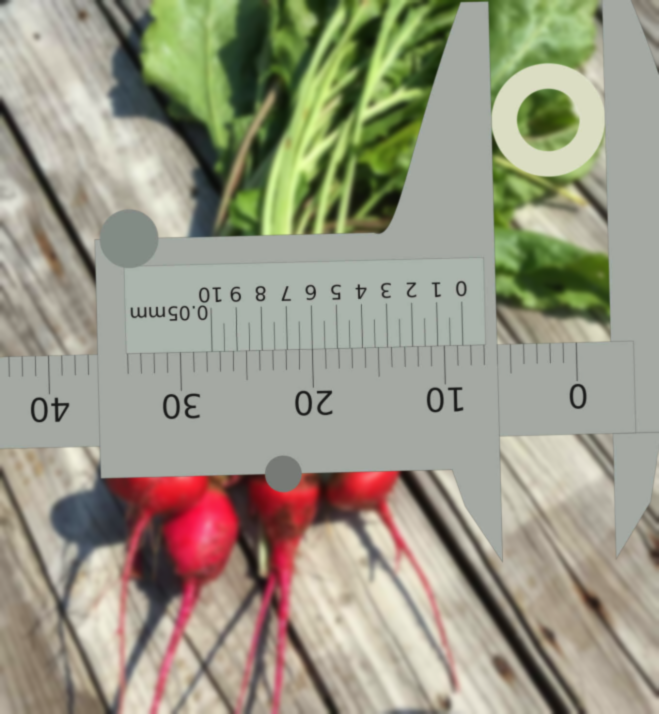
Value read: 8.6mm
